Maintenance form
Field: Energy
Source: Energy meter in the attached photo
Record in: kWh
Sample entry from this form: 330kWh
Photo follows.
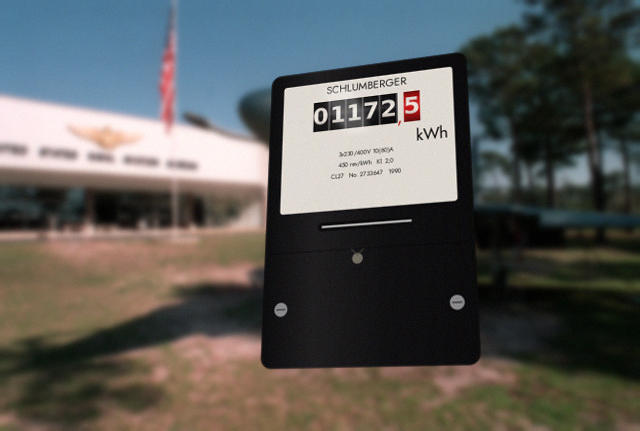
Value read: 1172.5kWh
